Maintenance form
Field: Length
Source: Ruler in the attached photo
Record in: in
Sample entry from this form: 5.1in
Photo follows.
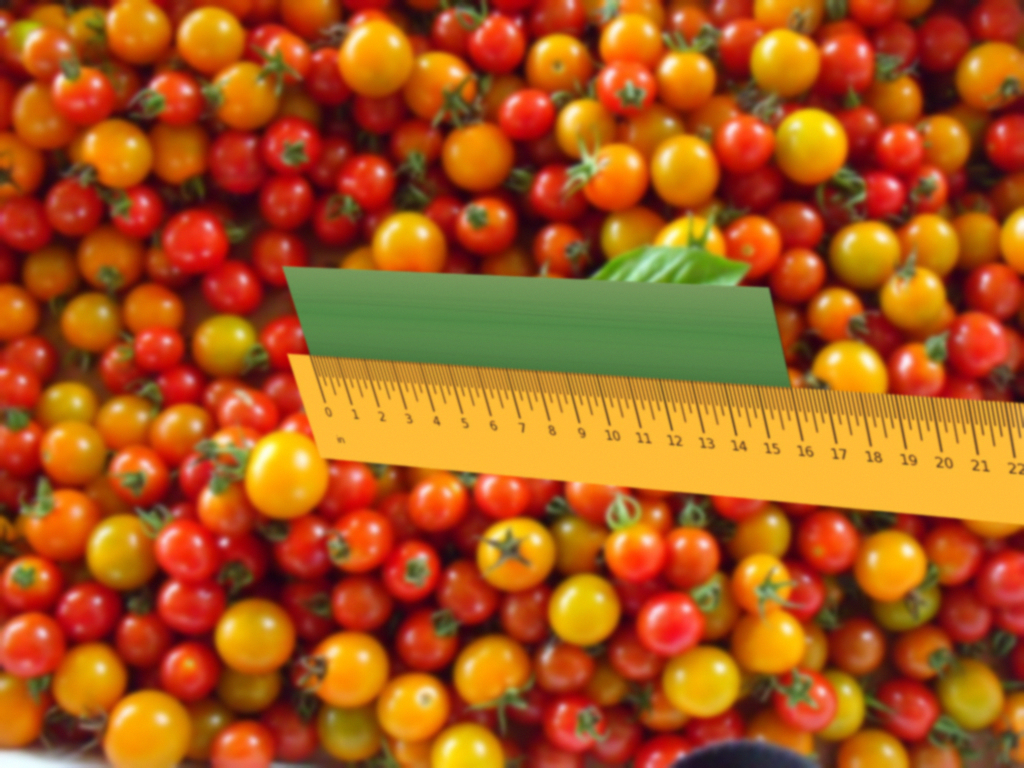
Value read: 16in
